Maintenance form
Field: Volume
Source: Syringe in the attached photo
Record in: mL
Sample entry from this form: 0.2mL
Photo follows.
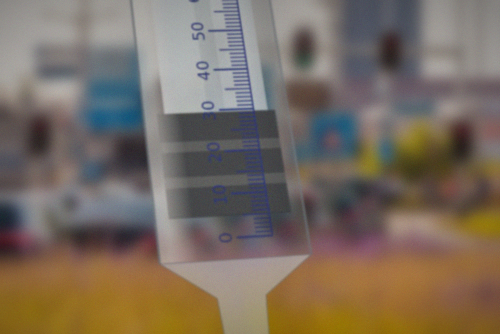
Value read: 5mL
